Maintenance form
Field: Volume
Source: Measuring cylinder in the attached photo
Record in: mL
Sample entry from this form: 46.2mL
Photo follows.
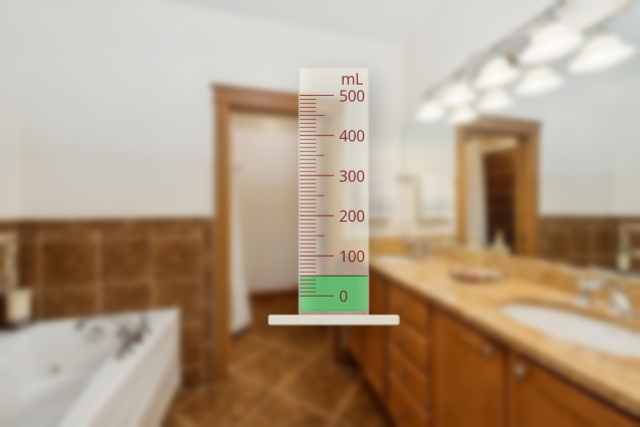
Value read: 50mL
